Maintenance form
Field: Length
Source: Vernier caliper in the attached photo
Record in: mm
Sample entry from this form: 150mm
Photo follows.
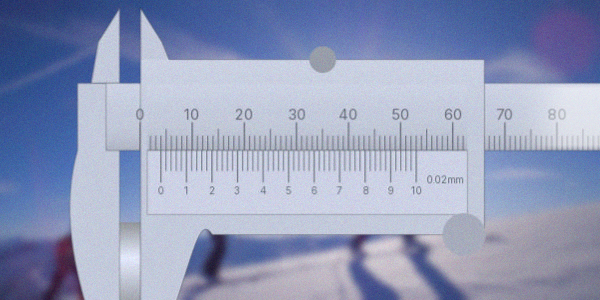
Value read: 4.0mm
